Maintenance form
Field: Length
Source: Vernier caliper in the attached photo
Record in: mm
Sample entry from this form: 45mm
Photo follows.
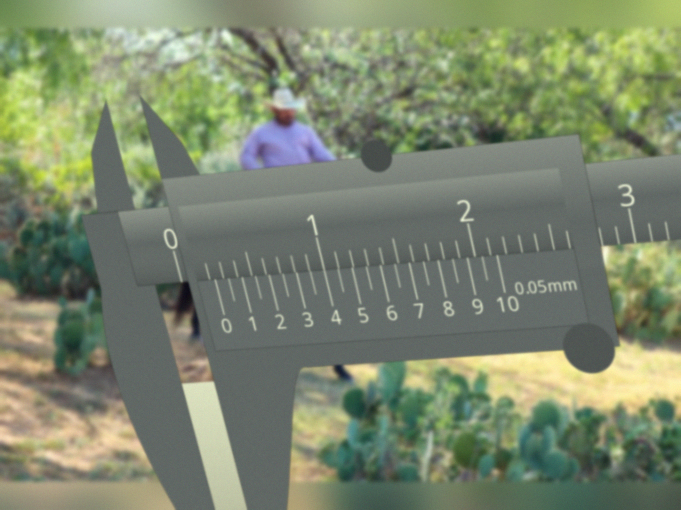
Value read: 2.4mm
